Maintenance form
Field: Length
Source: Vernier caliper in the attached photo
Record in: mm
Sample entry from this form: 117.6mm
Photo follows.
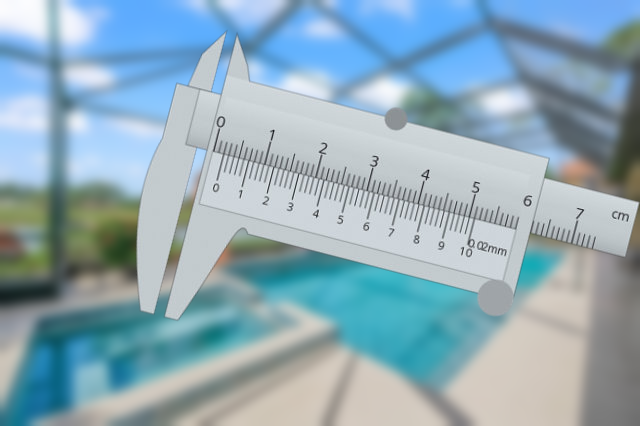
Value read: 2.0mm
